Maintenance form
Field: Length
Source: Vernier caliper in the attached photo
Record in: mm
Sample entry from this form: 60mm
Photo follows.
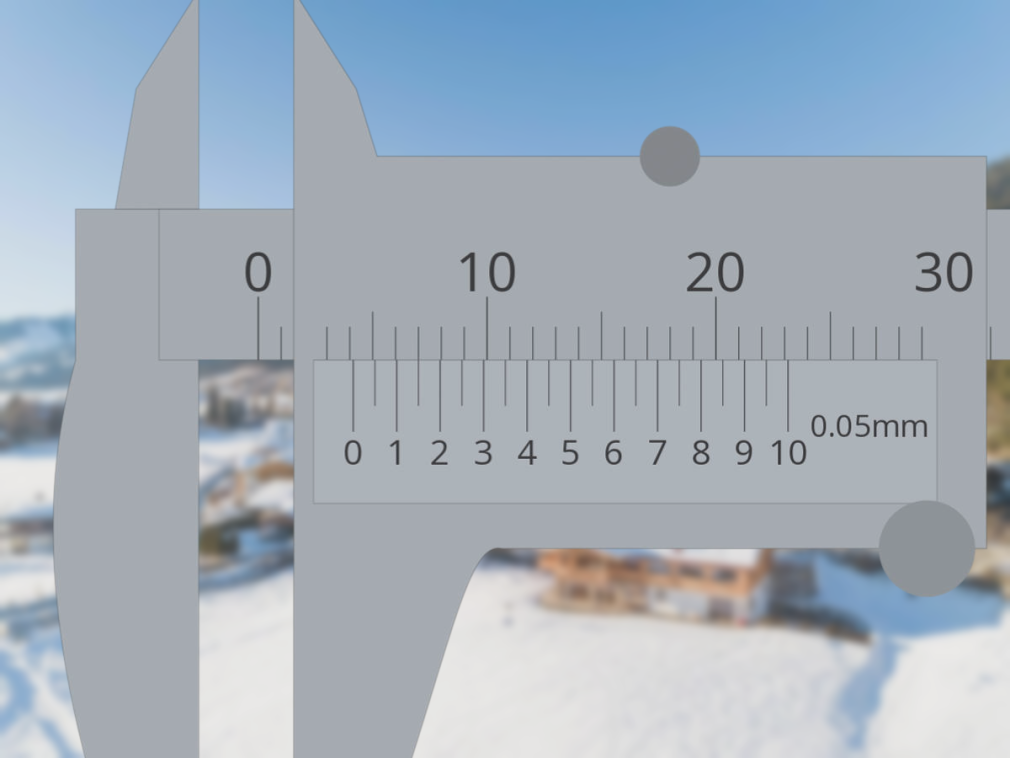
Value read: 4.15mm
